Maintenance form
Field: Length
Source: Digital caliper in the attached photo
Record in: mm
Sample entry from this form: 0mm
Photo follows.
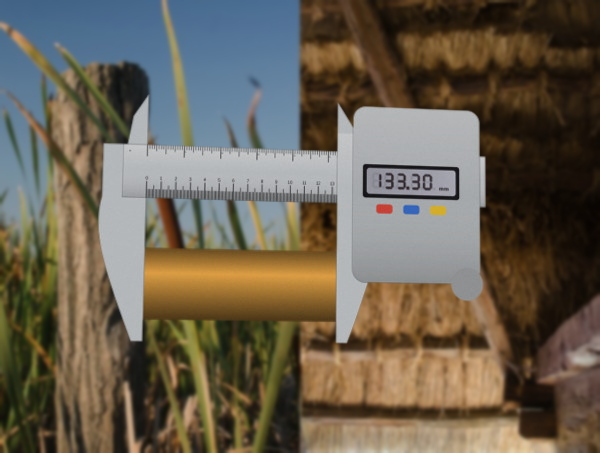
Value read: 133.30mm
